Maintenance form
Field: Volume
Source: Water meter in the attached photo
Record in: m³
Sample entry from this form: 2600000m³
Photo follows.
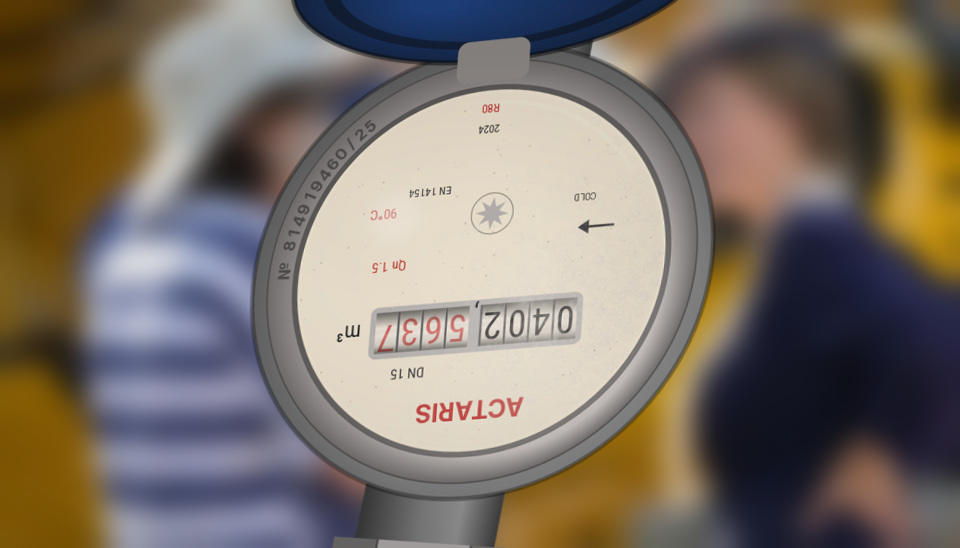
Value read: 402.5637m³
